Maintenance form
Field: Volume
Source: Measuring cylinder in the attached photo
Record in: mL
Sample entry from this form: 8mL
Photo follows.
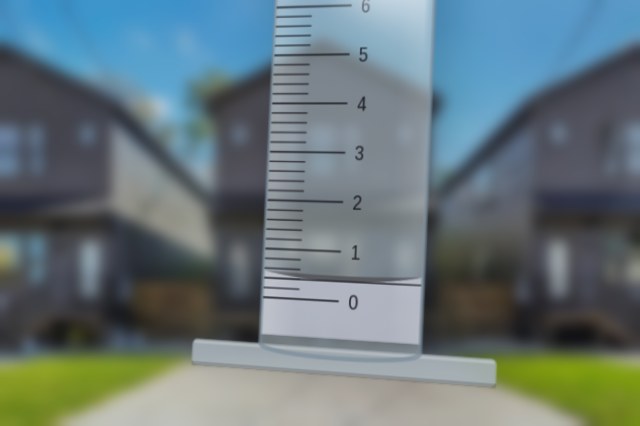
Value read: 0.4mL
